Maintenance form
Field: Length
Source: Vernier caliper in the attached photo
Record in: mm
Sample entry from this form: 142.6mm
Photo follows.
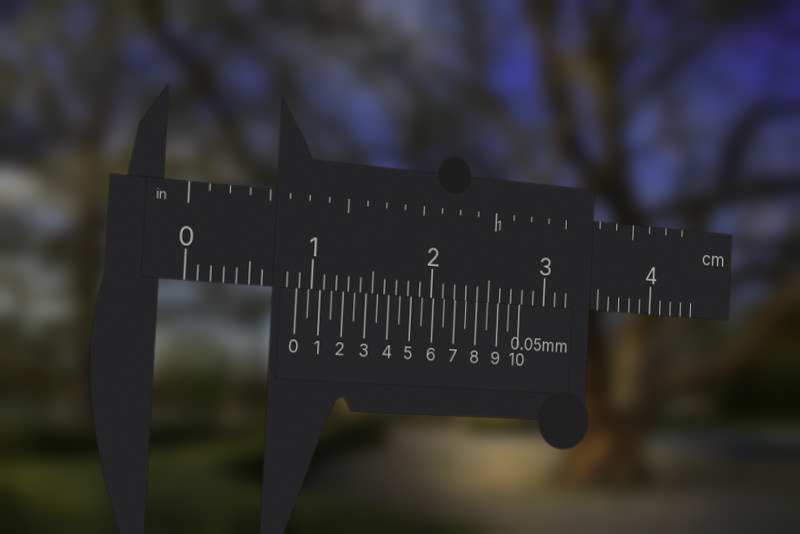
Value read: 8.8mm
